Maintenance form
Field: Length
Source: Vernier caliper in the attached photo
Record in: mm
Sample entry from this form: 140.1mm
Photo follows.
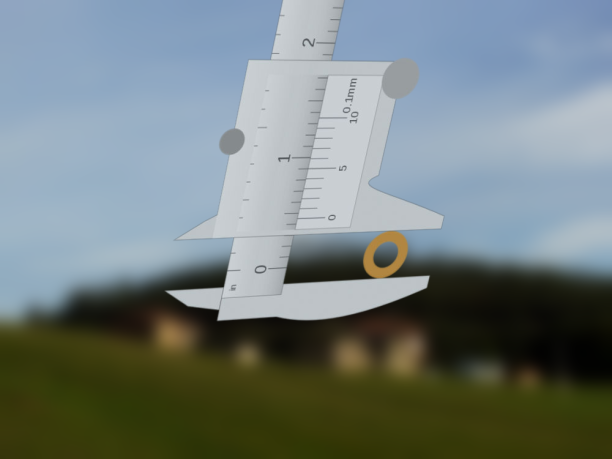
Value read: 4.5mm
